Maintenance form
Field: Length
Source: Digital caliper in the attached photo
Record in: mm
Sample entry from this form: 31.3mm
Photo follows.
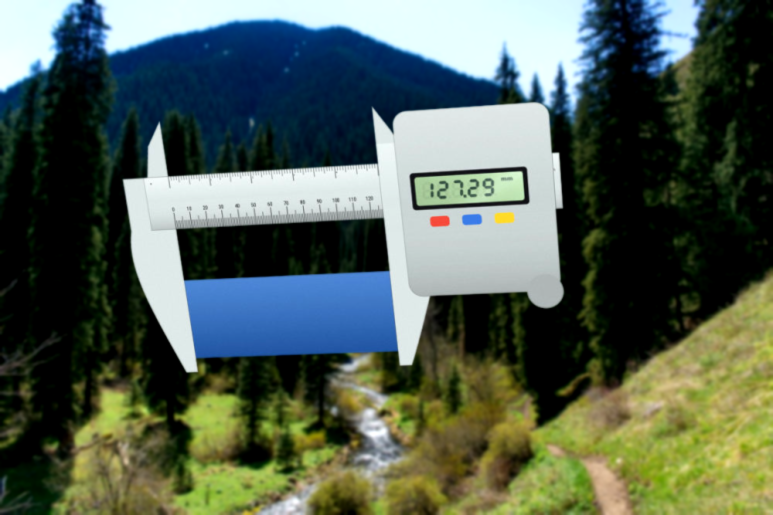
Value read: 127.29mm
